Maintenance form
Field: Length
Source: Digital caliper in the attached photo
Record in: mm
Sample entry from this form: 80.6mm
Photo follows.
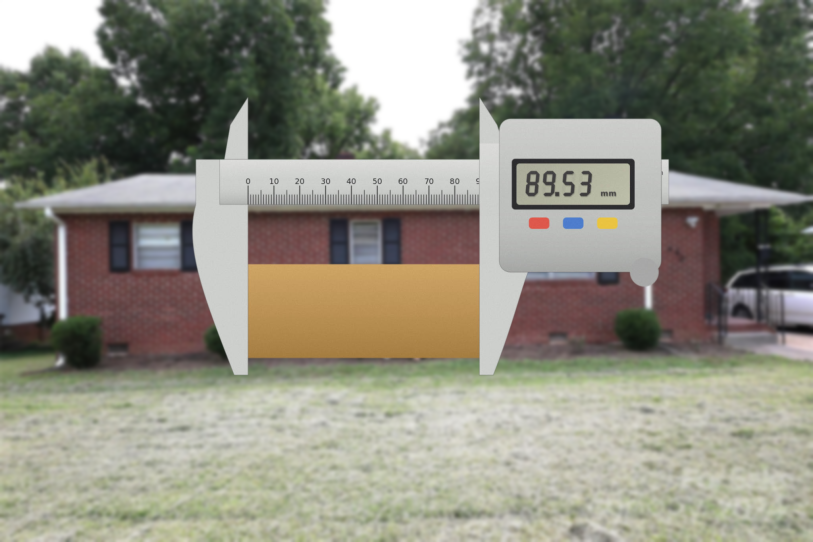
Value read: 89.53mm
